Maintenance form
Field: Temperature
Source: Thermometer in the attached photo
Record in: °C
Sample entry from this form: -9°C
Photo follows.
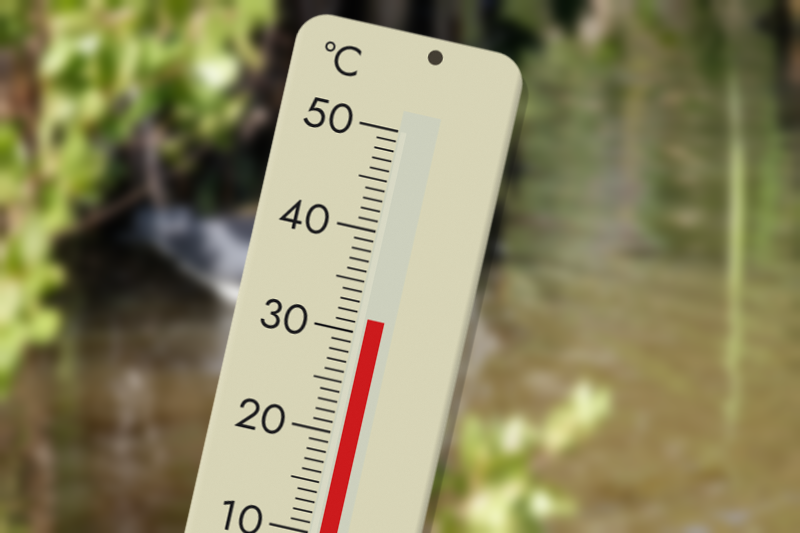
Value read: 31.5°C
